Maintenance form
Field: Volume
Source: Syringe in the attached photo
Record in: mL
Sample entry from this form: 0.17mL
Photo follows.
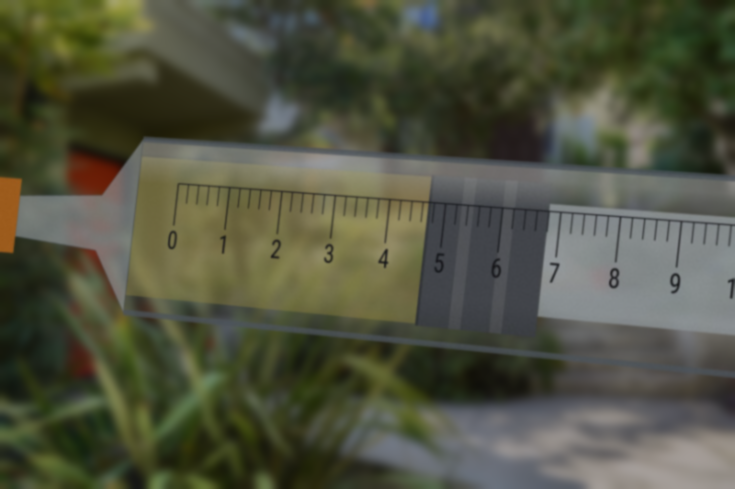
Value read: 4.7mL
